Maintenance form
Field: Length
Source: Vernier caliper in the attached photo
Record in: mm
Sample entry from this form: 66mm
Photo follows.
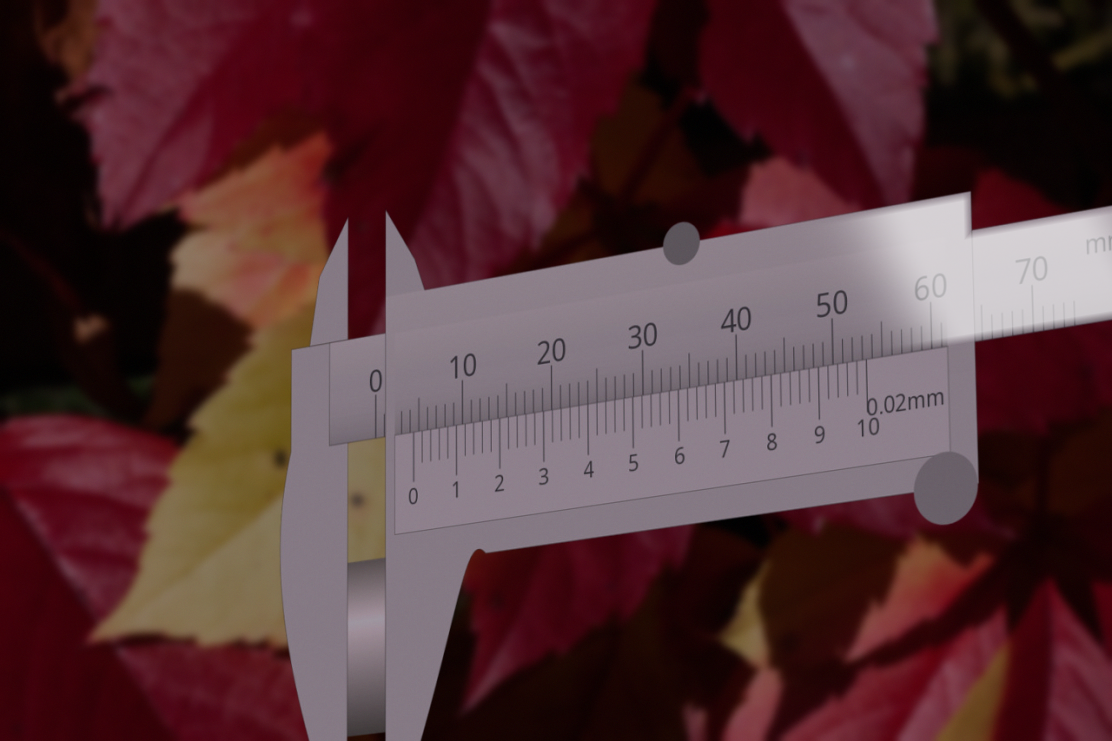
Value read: 4.4mm
